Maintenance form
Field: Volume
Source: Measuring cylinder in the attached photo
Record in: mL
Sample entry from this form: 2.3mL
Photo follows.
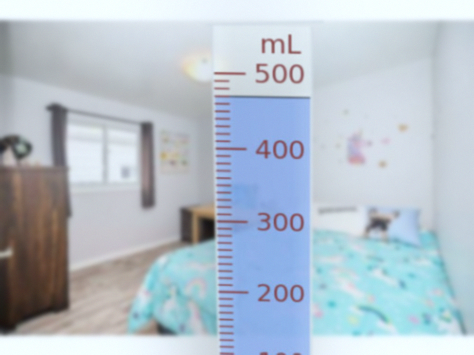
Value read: 470mL
